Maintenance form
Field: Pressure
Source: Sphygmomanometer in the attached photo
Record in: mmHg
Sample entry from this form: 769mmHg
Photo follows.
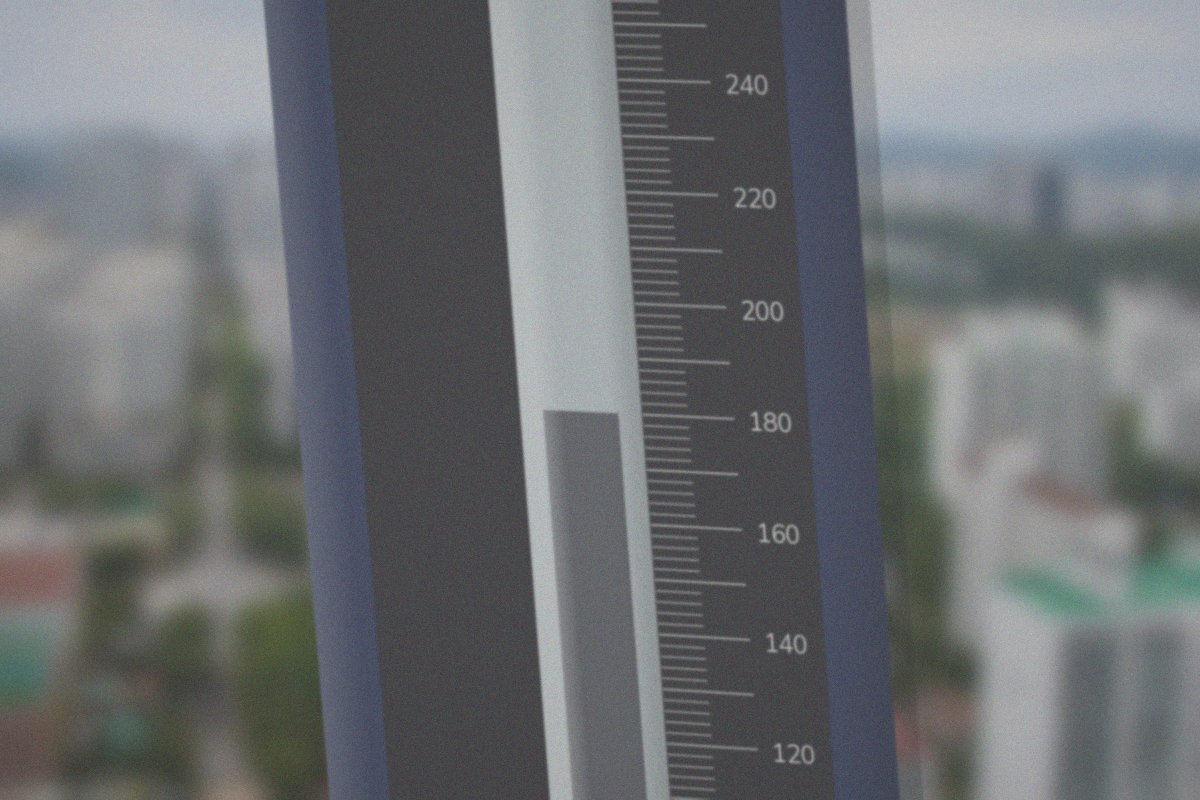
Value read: 180mmHg
